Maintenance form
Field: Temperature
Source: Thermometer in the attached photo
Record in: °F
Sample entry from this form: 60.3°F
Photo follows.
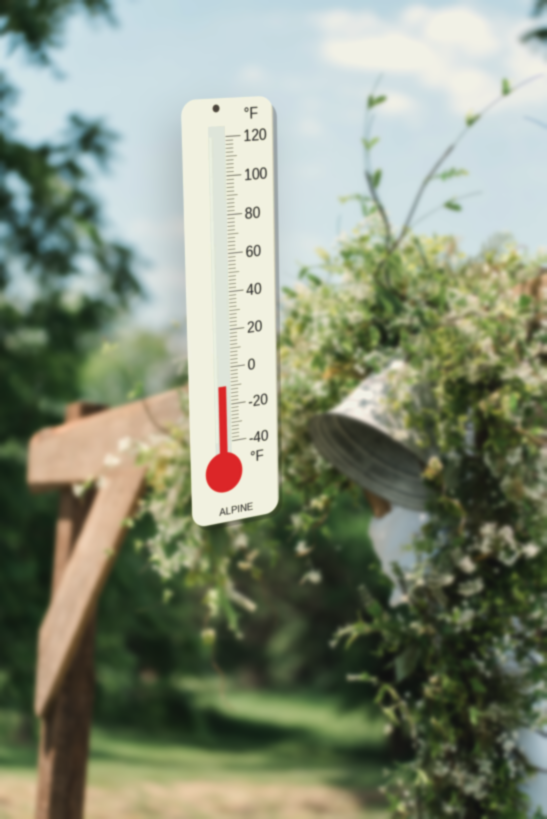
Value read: -10°F
